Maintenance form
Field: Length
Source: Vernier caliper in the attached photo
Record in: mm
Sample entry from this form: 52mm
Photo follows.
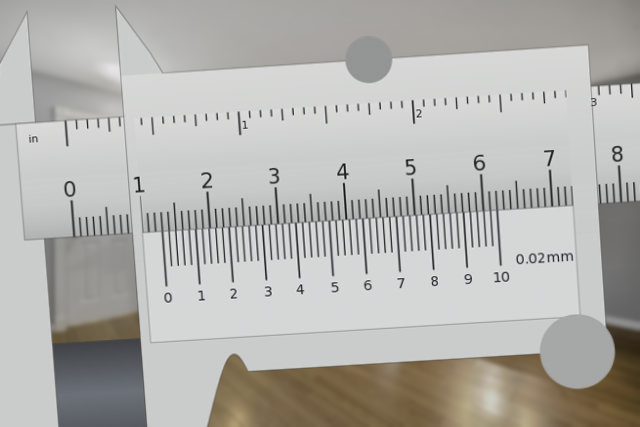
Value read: 13.0mm
